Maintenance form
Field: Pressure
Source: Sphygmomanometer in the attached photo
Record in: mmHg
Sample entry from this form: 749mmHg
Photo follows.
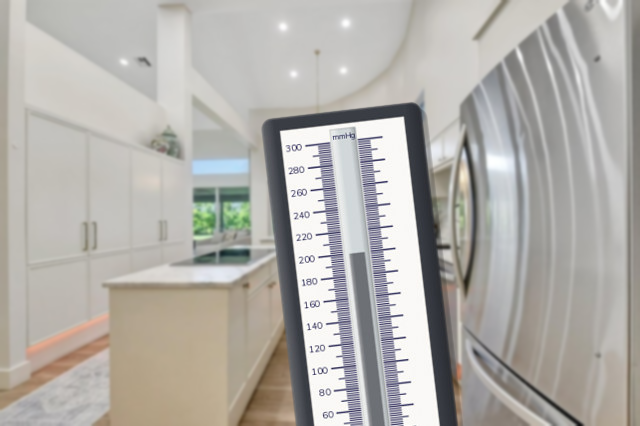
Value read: 200mmHg
